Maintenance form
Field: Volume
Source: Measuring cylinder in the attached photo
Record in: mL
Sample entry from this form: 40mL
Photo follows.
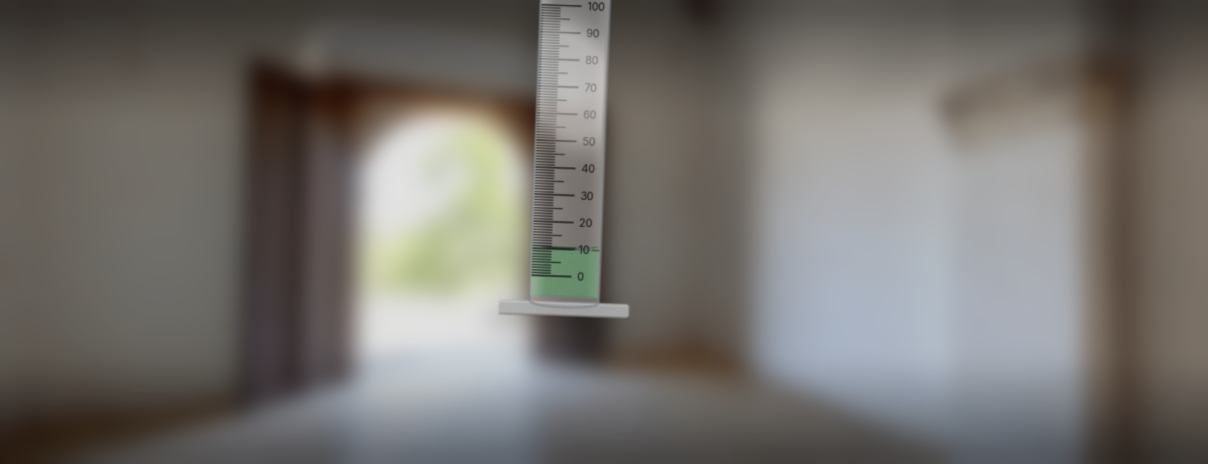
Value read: 10mL
